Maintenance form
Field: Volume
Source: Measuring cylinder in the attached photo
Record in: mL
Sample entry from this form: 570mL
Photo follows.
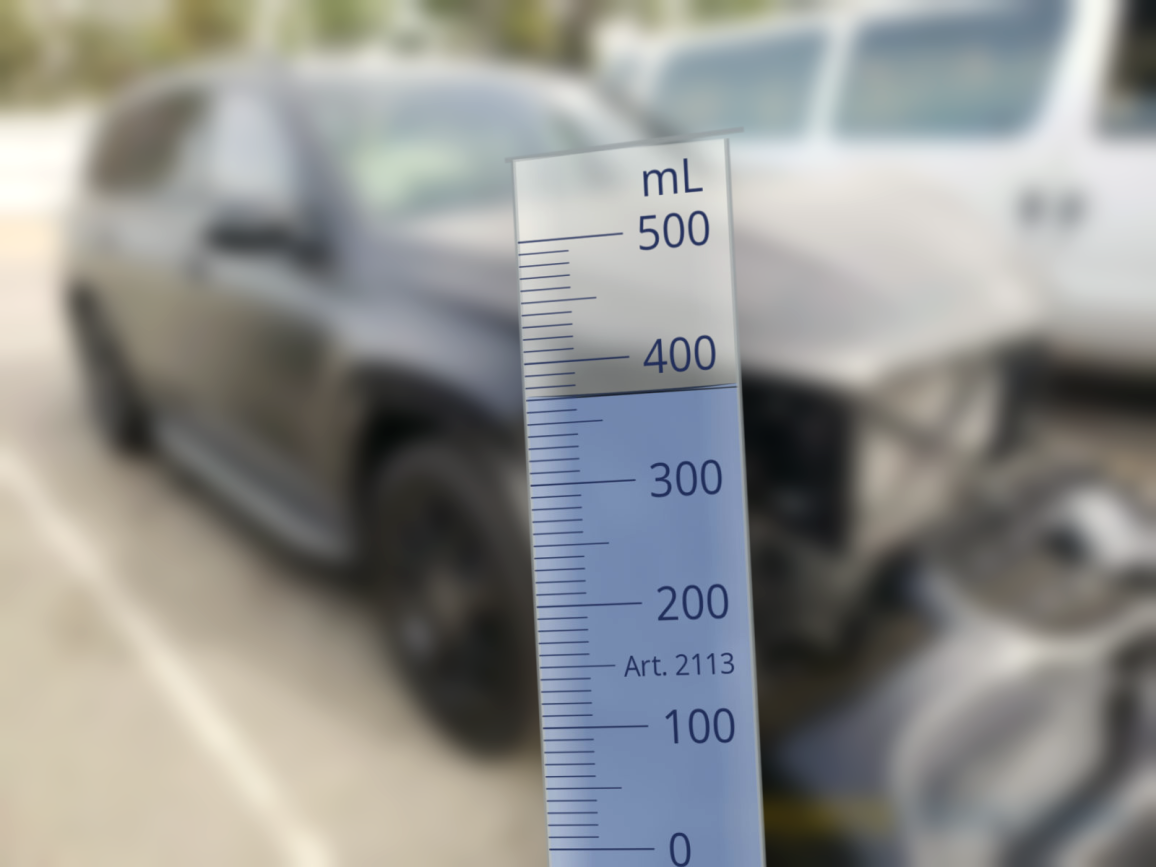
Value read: 370mL
